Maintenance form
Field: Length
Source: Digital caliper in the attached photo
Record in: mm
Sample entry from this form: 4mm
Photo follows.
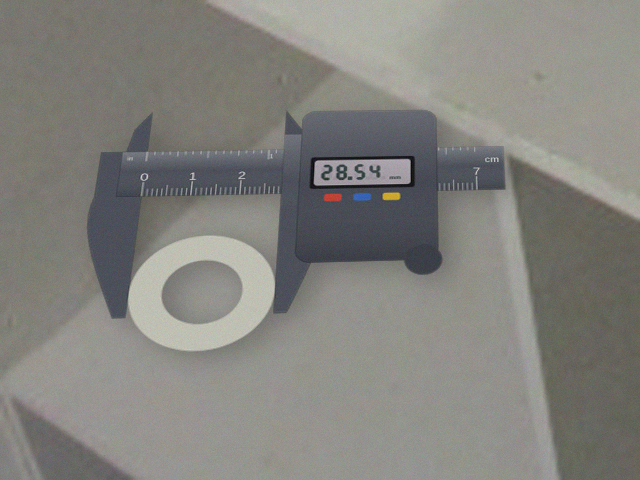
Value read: 28.54mm
